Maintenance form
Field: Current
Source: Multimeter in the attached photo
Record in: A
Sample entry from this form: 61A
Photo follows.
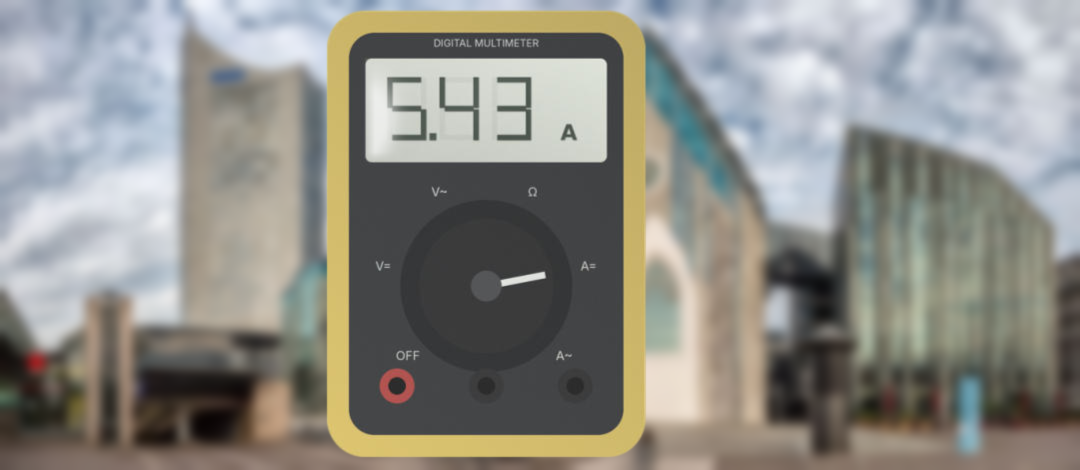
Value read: 5.43A
